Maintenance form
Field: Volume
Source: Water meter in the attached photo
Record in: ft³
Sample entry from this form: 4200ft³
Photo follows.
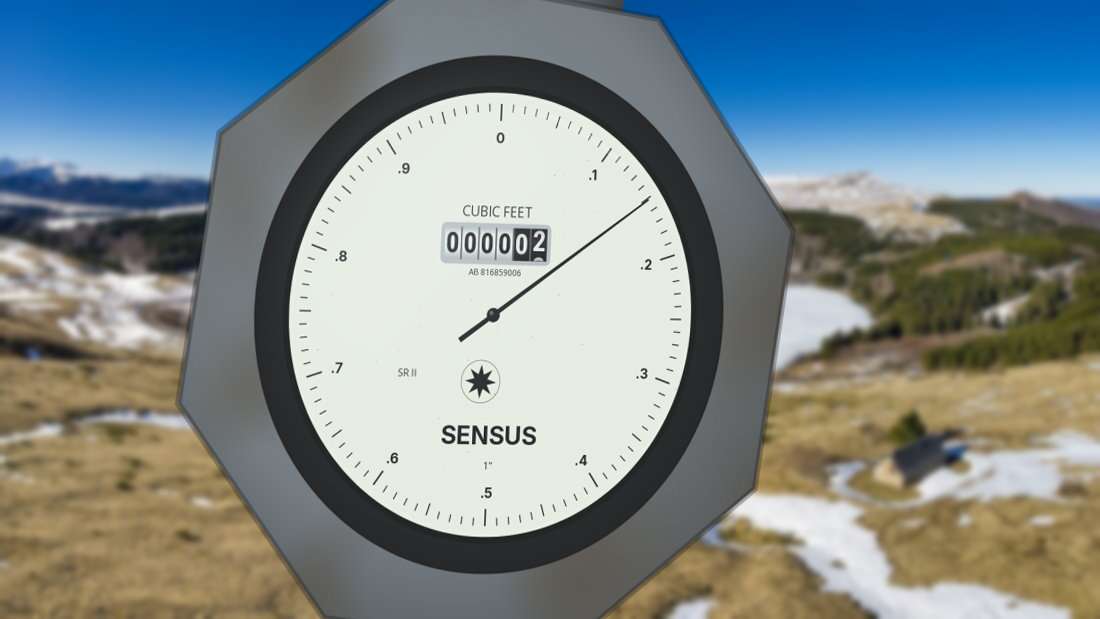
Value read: 2.15ft³
